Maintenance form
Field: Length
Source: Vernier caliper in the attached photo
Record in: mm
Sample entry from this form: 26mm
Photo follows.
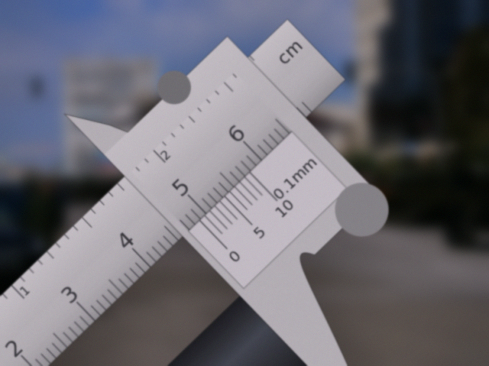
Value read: 48.8mm
